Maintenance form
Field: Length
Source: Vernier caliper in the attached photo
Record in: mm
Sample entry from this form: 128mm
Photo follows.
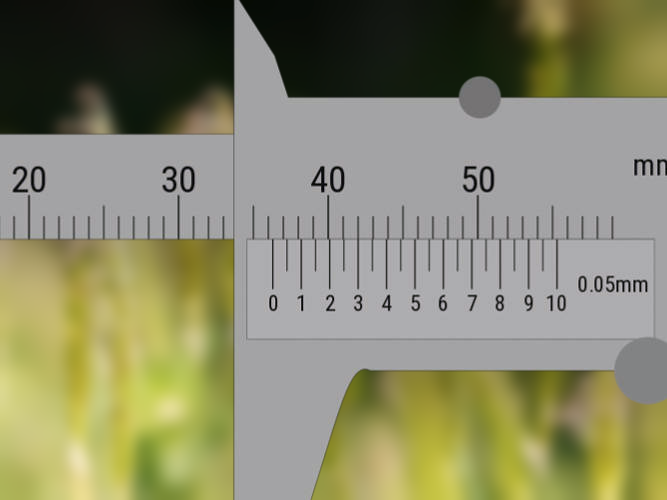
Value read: 36.3mm
